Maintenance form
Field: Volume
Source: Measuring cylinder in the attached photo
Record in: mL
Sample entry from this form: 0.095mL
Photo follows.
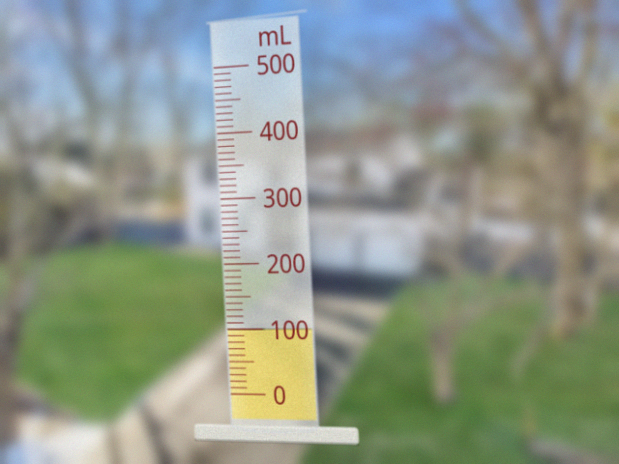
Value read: 100mL
